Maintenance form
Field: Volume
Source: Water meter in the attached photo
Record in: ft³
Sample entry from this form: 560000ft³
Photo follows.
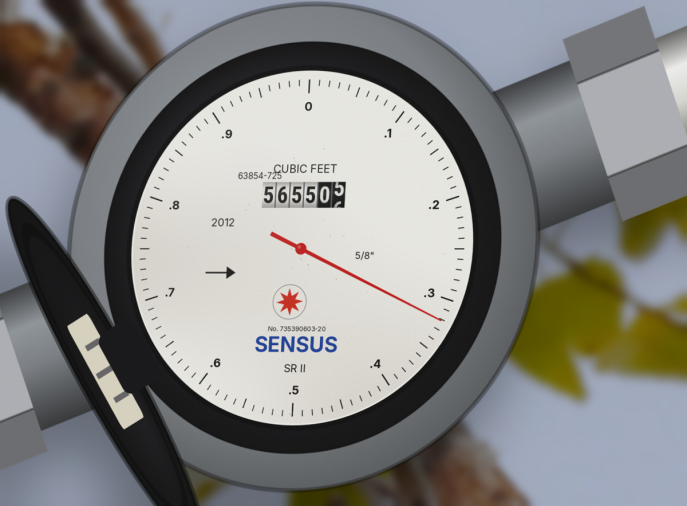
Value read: 565505.32ft³
